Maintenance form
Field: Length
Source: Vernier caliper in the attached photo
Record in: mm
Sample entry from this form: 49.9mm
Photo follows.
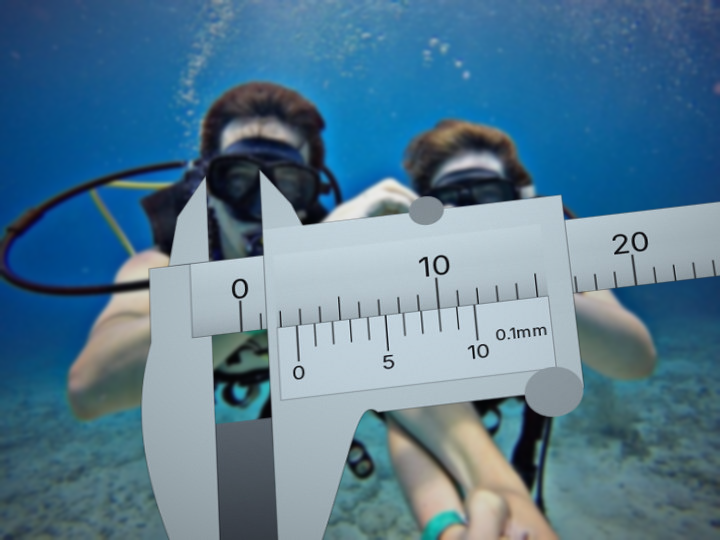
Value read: 2.8mm
